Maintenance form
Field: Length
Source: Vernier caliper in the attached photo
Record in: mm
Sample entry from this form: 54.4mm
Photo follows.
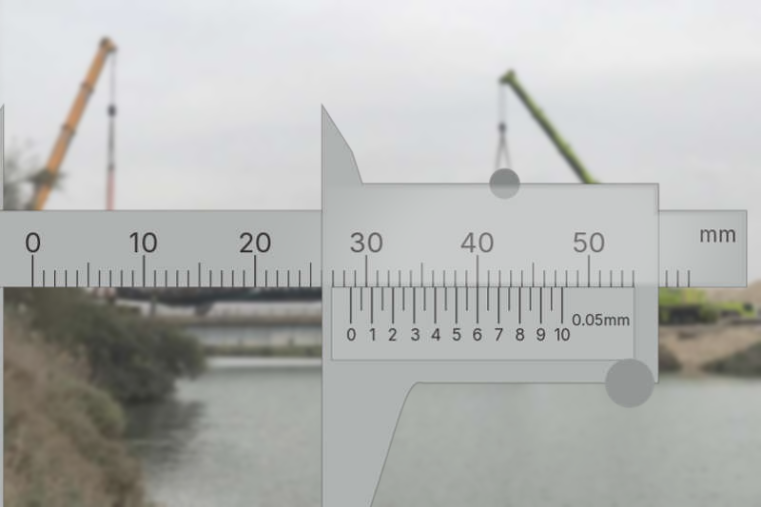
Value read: 28.6mm
